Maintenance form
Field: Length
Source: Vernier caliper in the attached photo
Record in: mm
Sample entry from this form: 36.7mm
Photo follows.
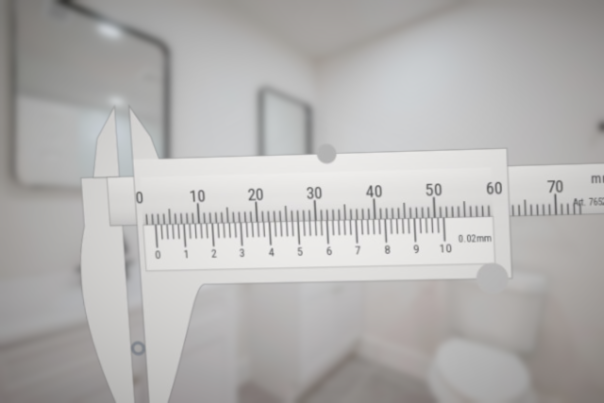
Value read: 2.5mm
